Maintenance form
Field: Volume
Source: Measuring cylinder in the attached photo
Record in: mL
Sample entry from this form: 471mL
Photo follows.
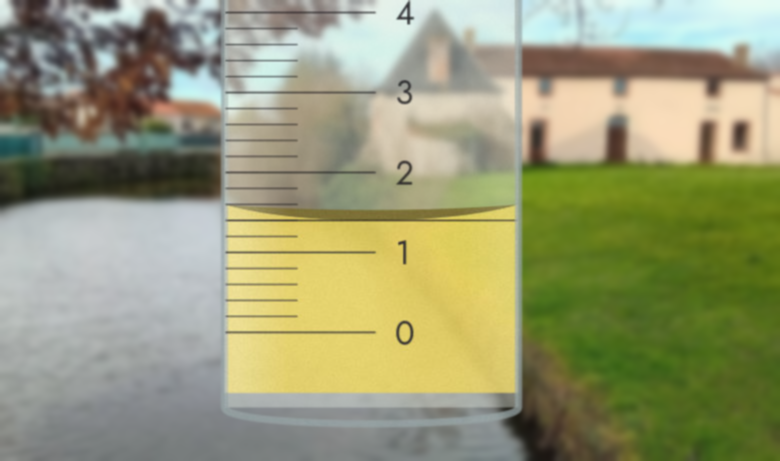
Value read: 1.4mL
